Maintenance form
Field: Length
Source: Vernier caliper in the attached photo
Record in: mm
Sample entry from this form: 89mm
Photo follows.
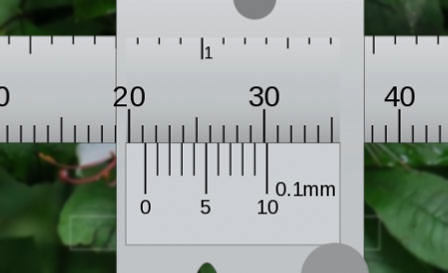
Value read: 21.2mm
